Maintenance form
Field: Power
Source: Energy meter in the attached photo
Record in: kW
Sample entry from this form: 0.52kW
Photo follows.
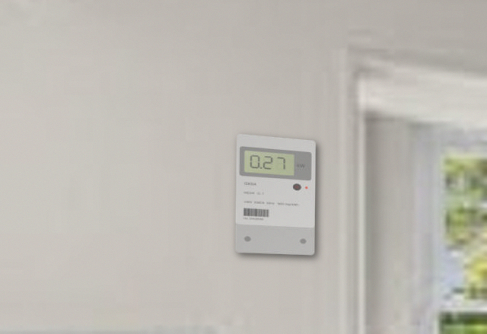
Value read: 0.27kW
